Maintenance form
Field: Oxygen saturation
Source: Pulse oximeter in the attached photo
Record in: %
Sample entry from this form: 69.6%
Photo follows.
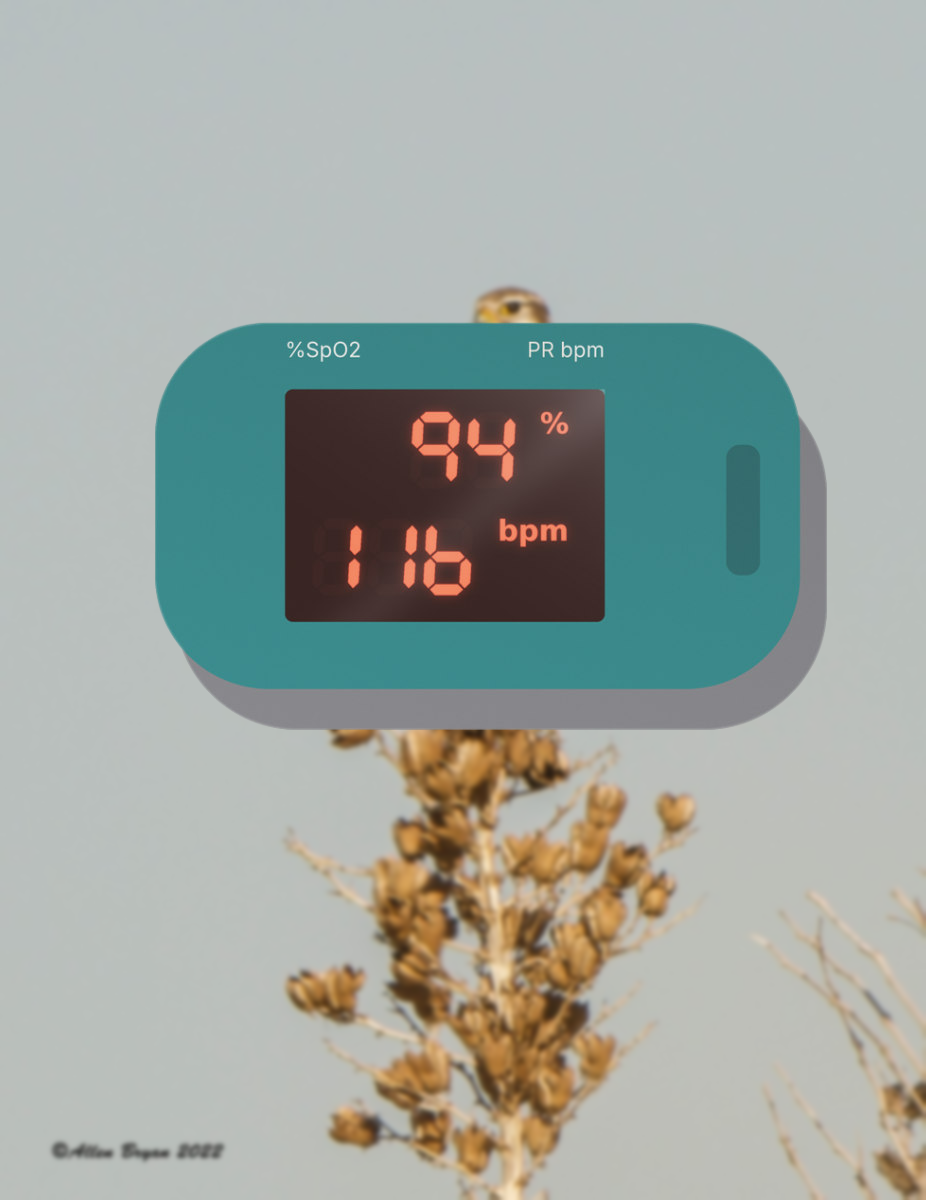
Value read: 94%
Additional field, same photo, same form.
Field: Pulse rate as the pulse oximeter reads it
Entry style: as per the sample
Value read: 116bpm
